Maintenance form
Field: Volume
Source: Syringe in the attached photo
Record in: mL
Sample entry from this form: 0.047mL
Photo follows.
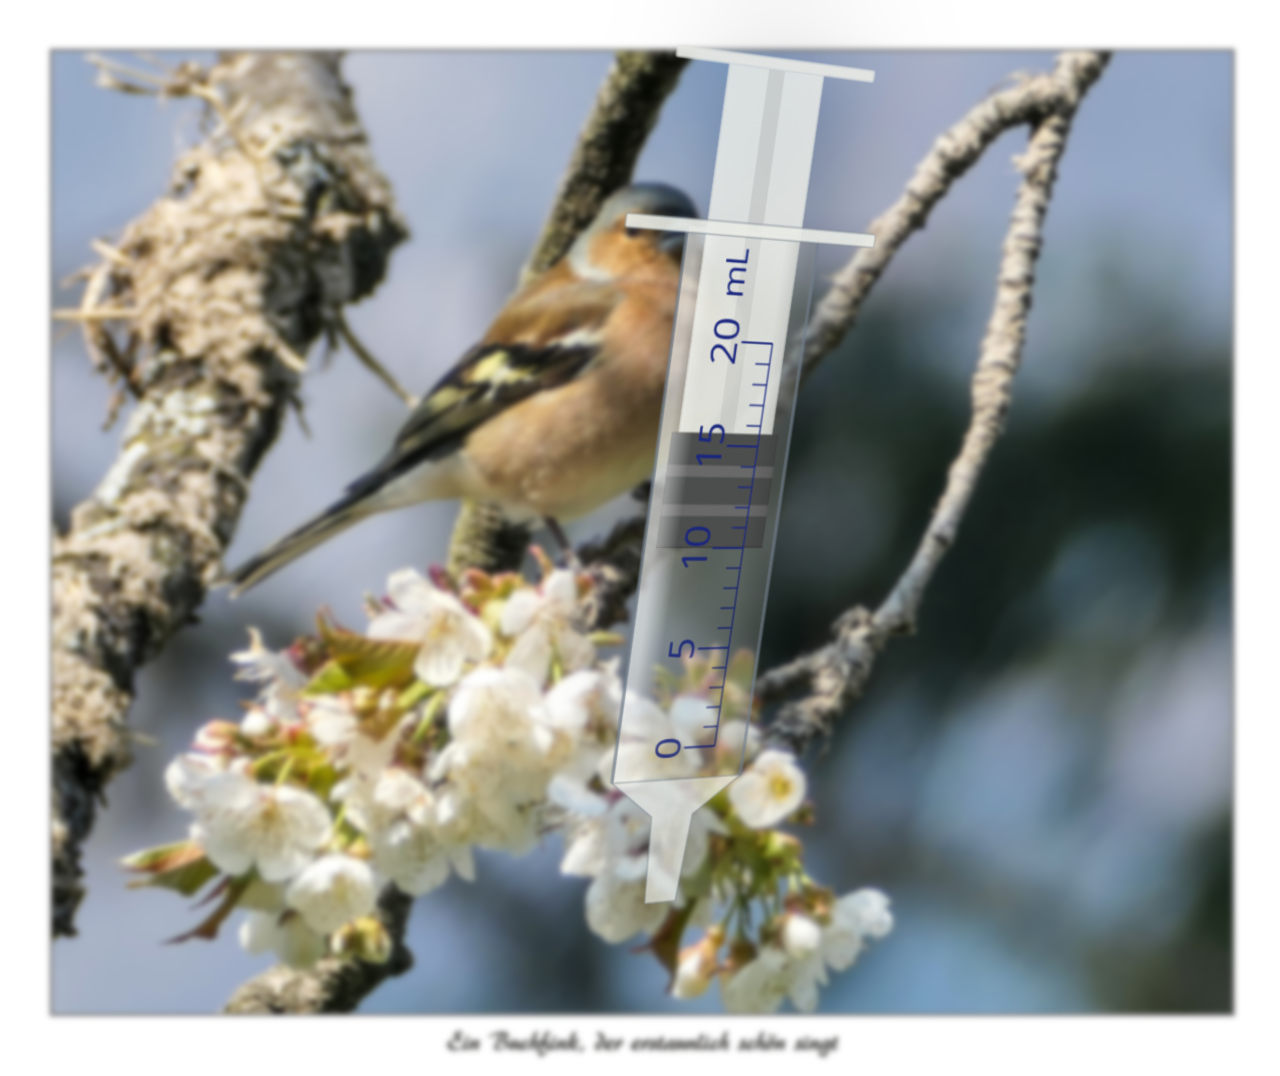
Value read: 10mL
